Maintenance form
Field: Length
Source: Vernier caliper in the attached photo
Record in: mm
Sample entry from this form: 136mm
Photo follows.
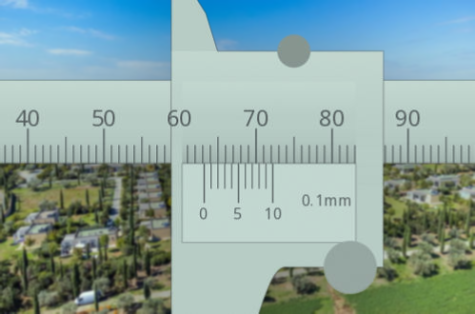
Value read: 63.2mm
